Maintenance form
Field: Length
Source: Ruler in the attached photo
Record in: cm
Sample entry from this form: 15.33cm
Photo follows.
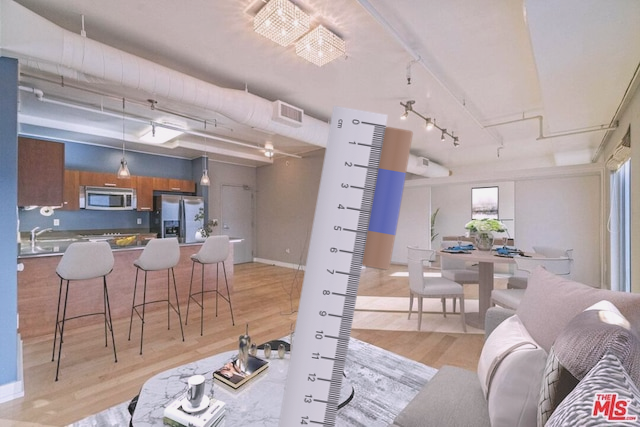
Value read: 6.5cm
